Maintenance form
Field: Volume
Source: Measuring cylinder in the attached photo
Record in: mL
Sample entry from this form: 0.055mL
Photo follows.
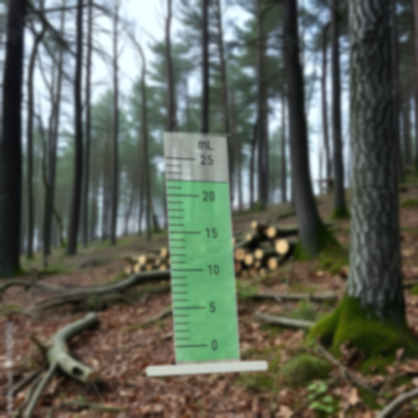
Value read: 22mL
